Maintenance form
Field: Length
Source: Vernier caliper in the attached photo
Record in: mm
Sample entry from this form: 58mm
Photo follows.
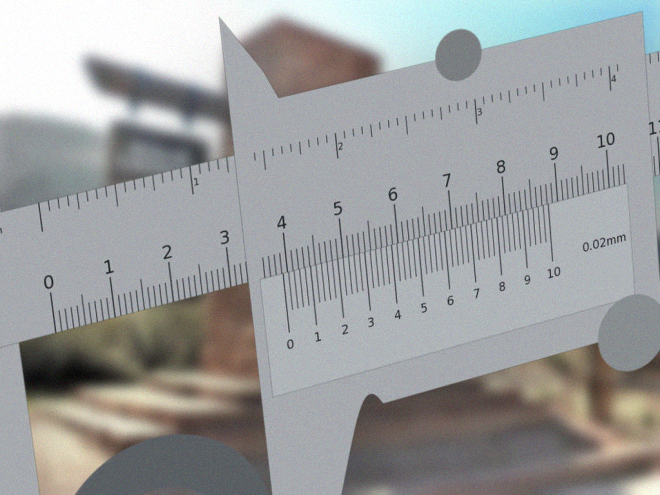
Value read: 39.2mm
